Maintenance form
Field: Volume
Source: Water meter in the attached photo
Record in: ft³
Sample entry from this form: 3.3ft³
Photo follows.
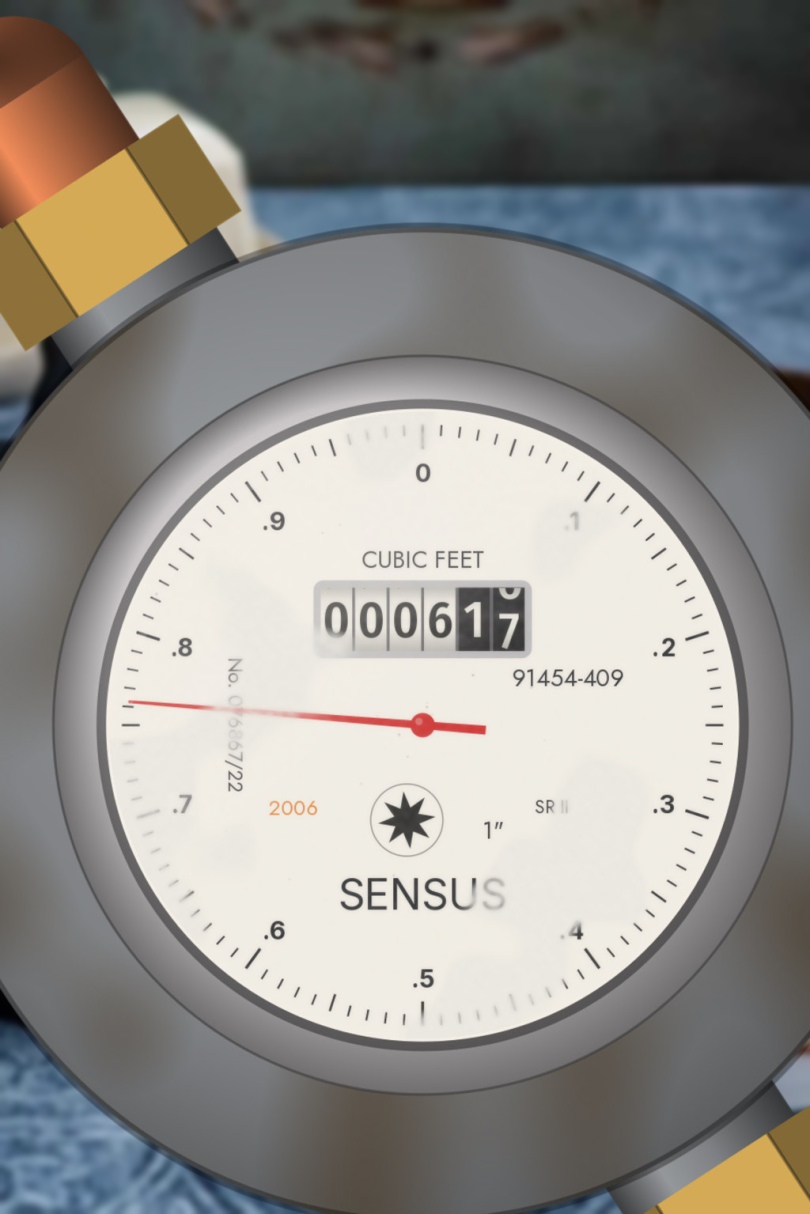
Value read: 616.76ft³
